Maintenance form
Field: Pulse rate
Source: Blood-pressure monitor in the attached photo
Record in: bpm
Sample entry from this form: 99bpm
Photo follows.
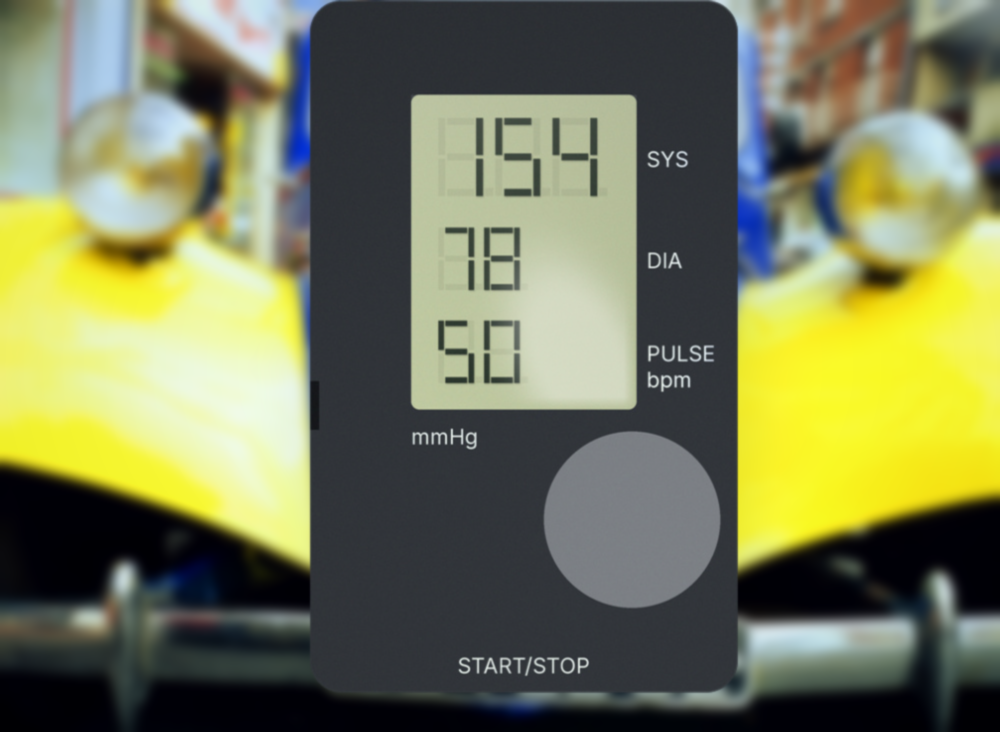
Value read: 50bpm
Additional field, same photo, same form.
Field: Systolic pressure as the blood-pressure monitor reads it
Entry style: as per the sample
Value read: 154mmHg
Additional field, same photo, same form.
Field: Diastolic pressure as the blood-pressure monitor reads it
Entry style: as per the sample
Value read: 78mmHg
